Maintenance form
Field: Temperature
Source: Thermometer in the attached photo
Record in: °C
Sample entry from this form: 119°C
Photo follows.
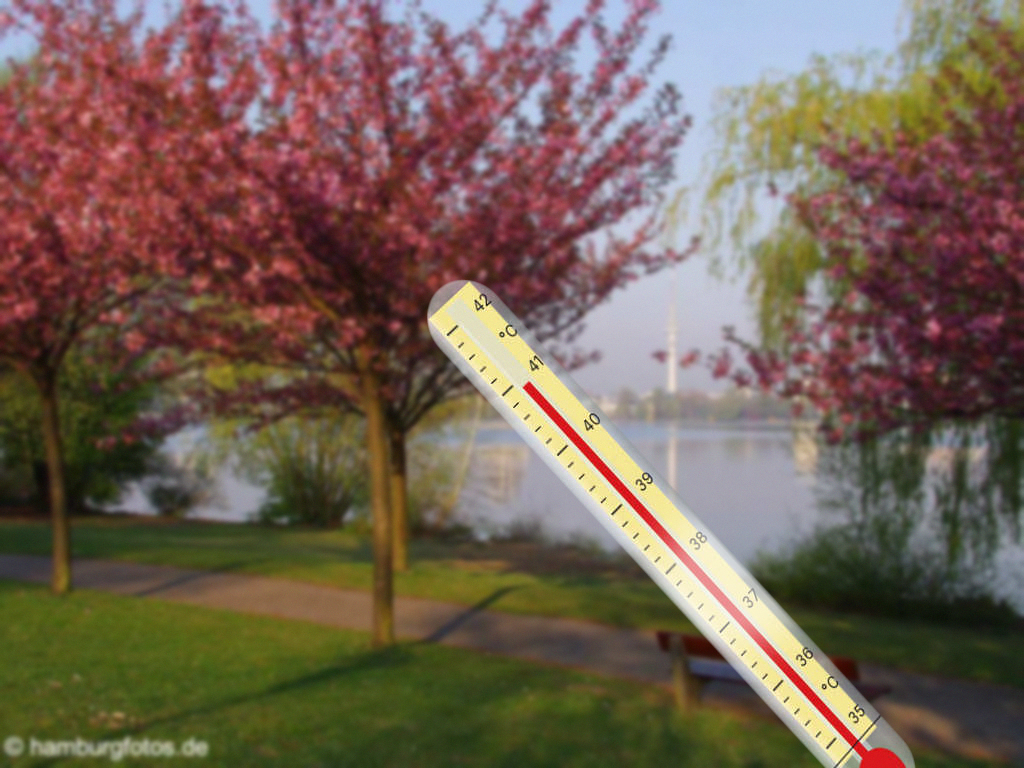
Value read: 40.9°C
